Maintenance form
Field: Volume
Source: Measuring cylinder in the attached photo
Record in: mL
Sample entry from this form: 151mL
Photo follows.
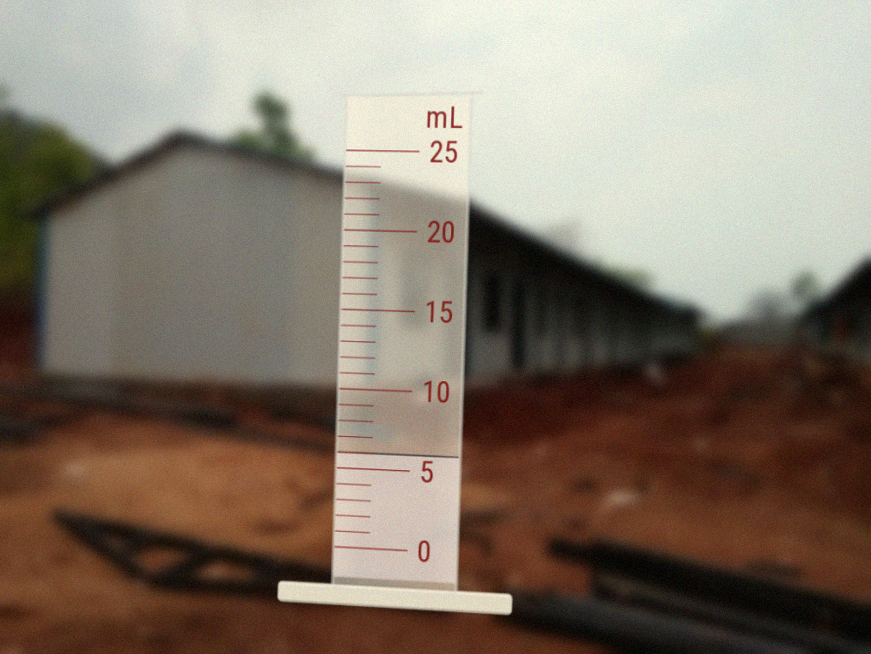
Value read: 6mL
